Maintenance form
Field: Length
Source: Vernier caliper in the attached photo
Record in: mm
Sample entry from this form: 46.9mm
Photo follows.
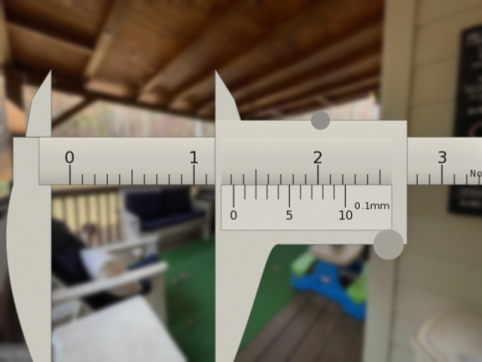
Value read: 13.2mm
